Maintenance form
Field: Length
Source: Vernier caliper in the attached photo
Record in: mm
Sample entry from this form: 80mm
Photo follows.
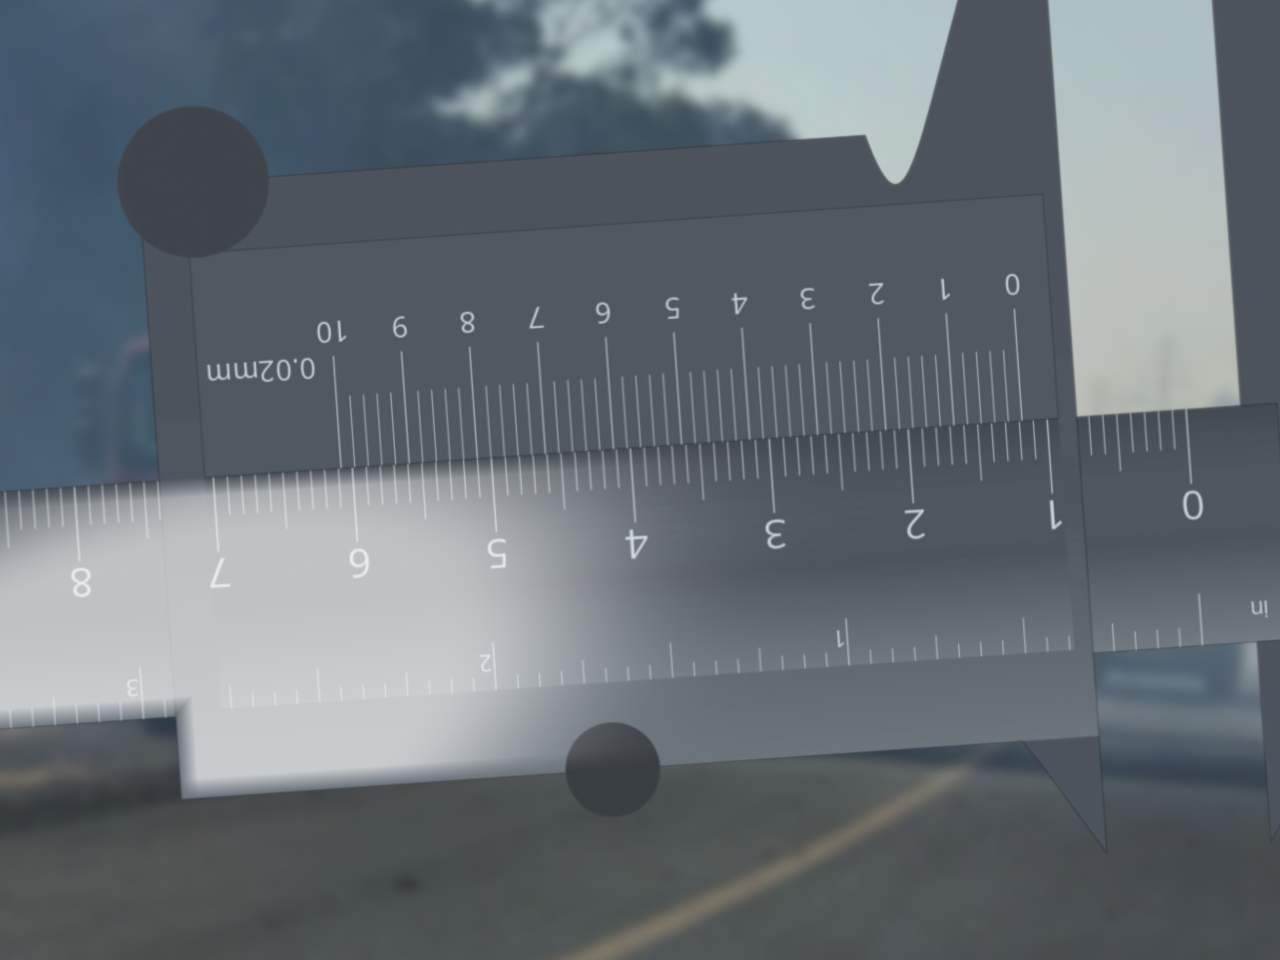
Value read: 11.8mm
